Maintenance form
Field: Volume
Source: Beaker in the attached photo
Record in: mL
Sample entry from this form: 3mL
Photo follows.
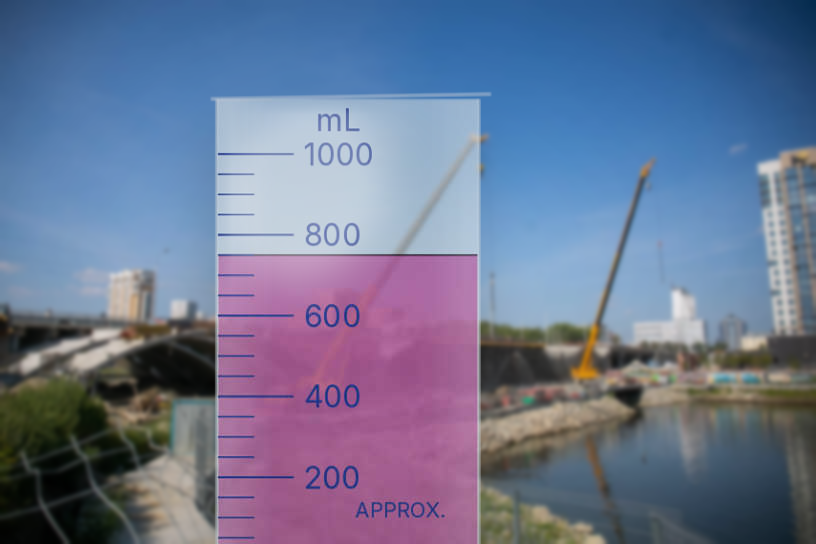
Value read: 750mL
